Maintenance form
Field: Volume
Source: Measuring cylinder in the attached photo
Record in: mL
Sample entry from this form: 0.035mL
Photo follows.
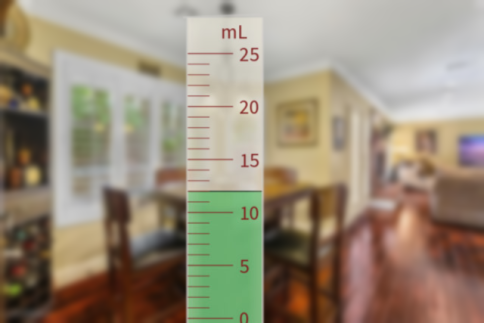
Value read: 12mL
